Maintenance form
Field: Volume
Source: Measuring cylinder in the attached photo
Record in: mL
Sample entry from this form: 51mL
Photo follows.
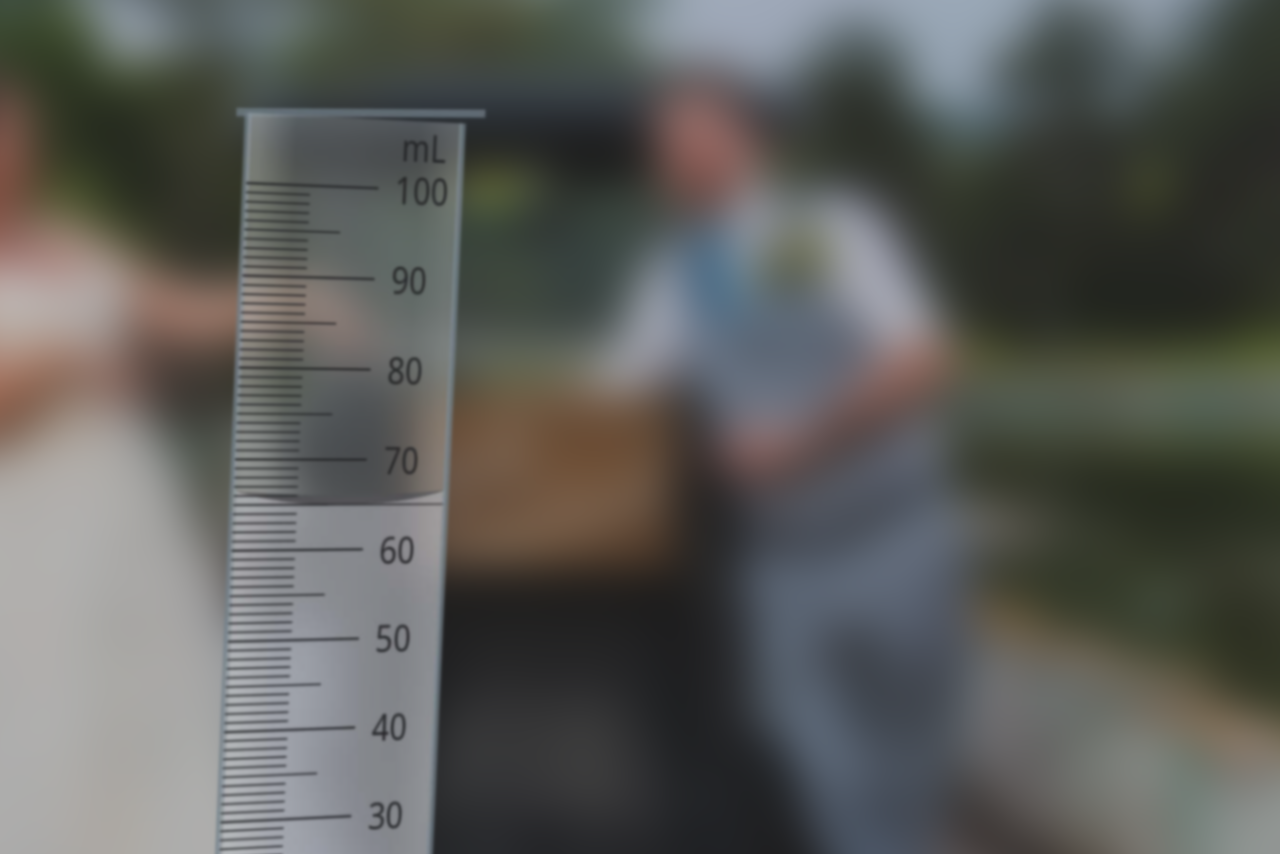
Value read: 65mL
